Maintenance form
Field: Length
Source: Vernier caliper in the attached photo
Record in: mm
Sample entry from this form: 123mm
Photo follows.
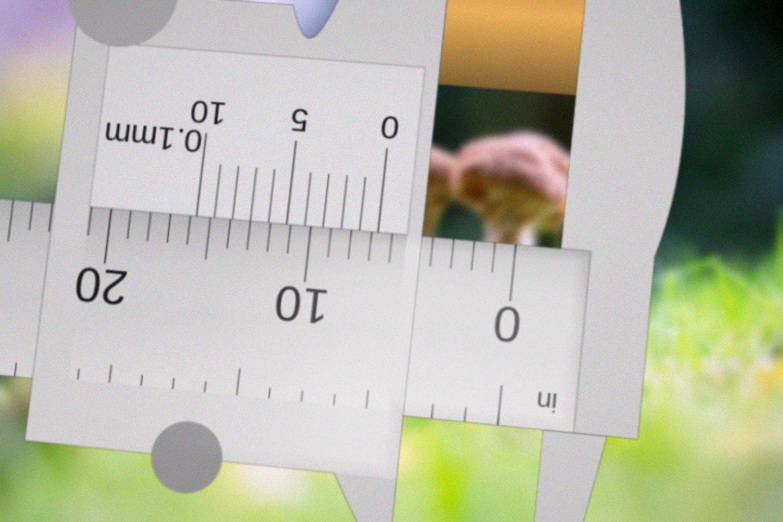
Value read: 6.7mm
